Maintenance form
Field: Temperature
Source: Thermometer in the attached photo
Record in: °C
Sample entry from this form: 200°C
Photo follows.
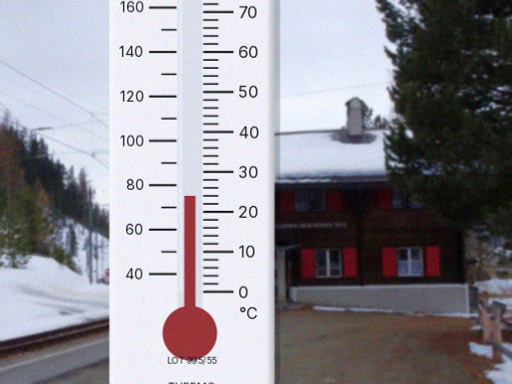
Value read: 24°C
